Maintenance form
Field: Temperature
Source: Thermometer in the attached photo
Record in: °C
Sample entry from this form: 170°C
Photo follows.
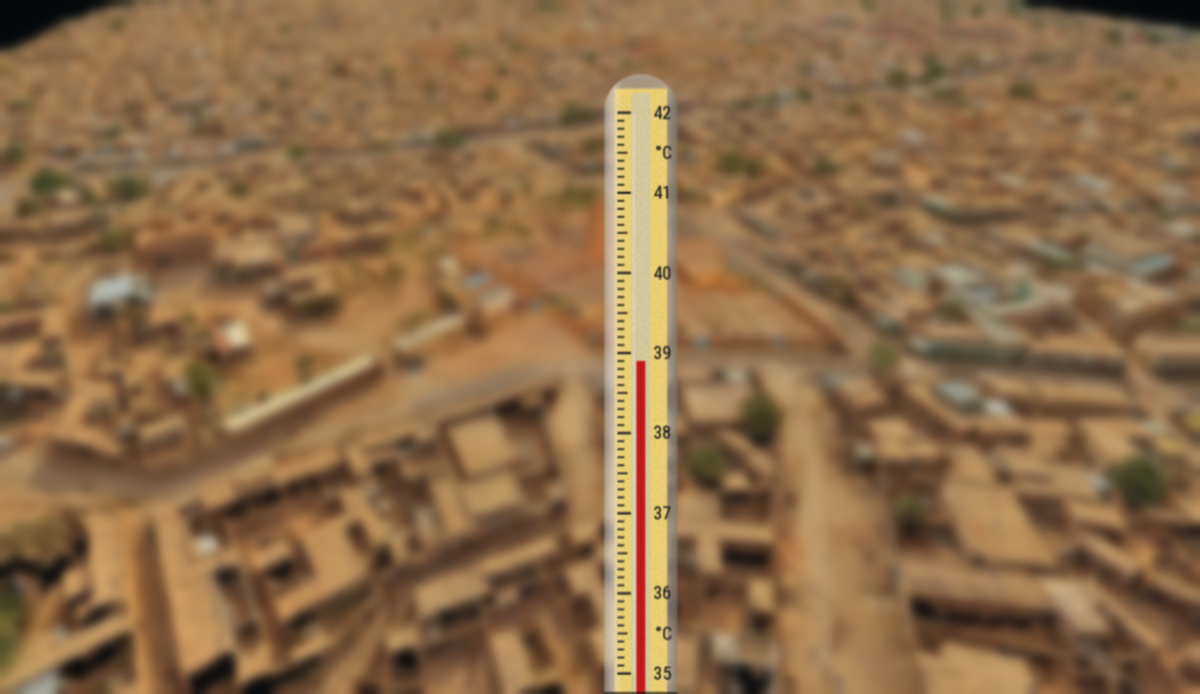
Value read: 38.9°C
